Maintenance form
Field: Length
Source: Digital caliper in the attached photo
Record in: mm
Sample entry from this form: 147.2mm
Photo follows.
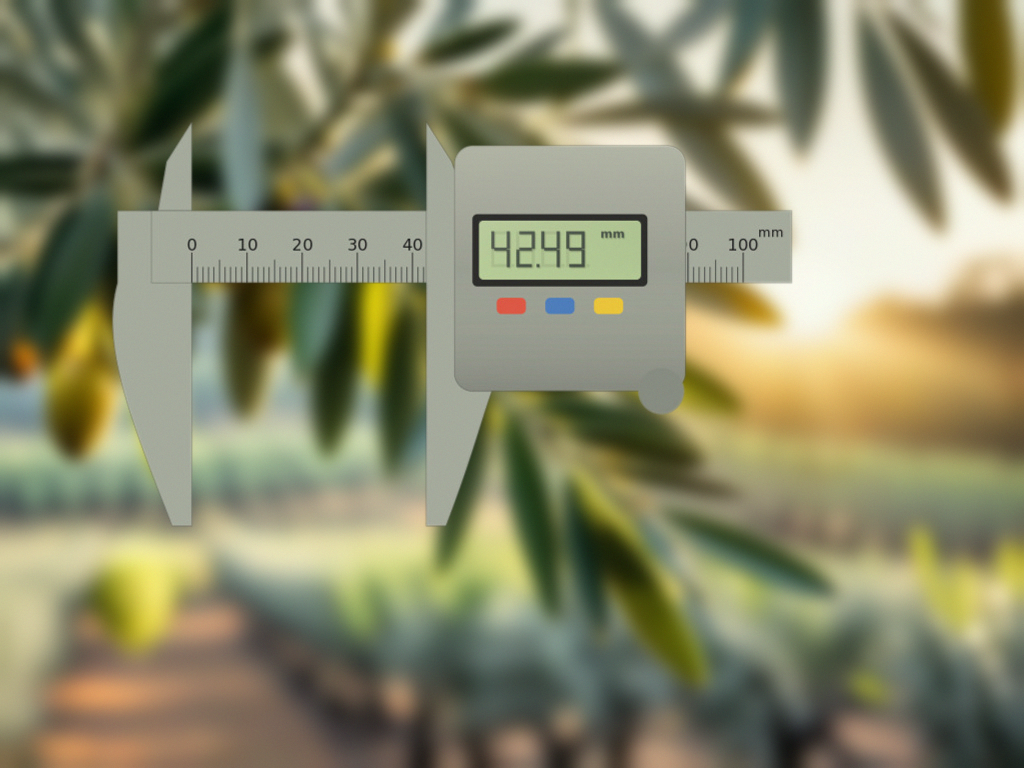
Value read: 42.49mm
